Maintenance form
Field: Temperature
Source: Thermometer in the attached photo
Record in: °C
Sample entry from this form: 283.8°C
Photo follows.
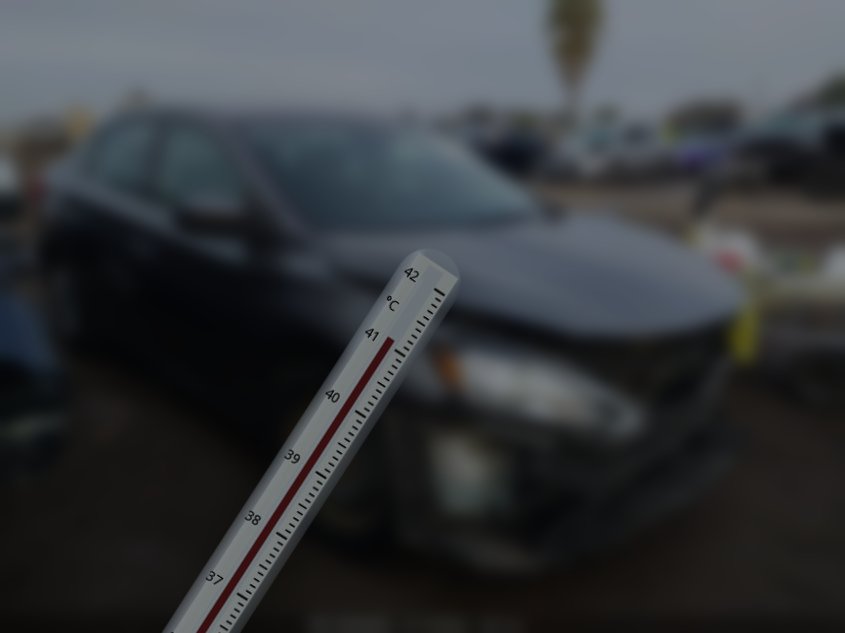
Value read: 41.1°C
